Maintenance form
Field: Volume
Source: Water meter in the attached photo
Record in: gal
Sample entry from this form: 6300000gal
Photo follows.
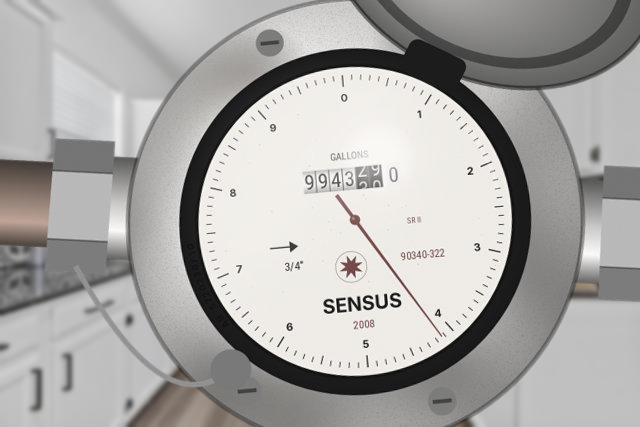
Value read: 9943294.1gal
